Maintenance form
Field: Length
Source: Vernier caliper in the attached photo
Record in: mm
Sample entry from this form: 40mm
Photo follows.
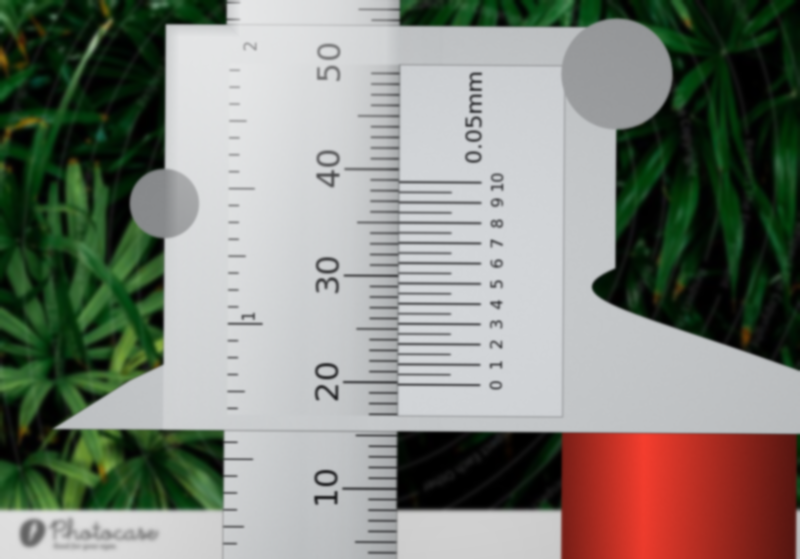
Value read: 19.8mm
